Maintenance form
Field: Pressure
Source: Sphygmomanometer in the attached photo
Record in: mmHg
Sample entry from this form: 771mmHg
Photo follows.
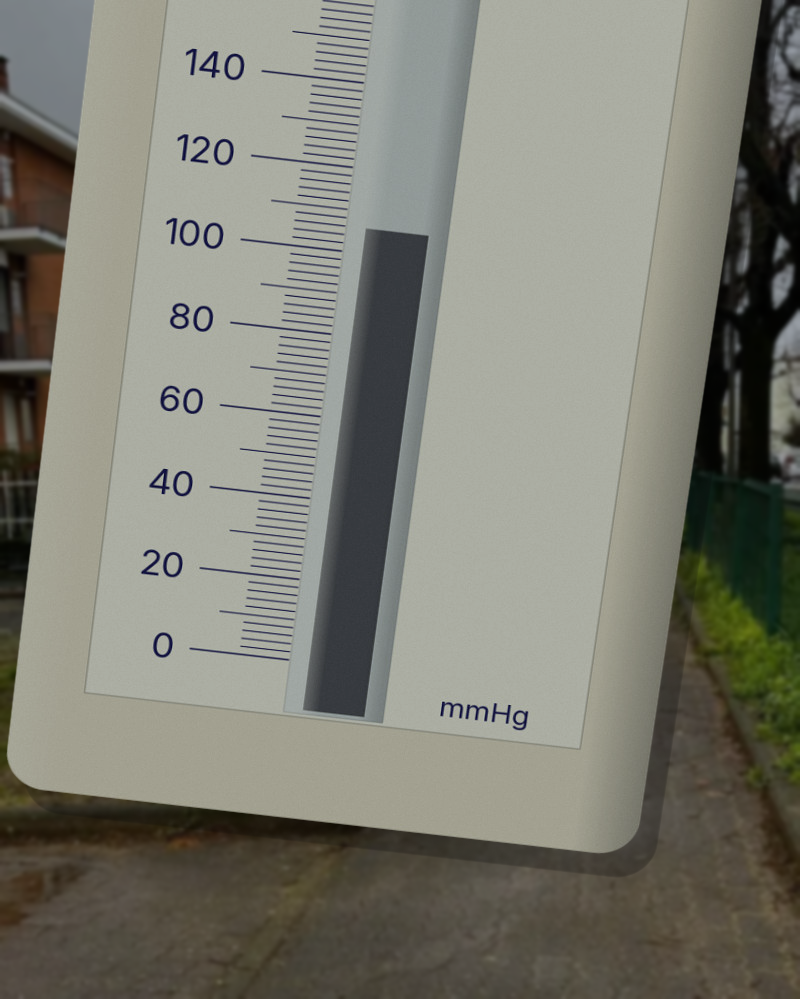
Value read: 106mmHg
